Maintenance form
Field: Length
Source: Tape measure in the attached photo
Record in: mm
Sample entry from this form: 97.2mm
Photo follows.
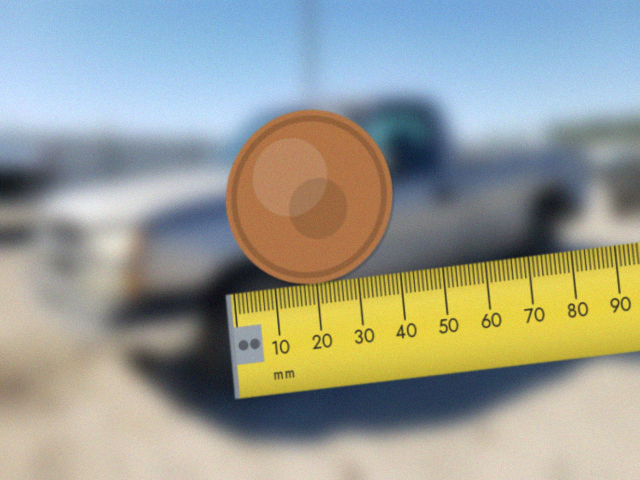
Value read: 40mm
